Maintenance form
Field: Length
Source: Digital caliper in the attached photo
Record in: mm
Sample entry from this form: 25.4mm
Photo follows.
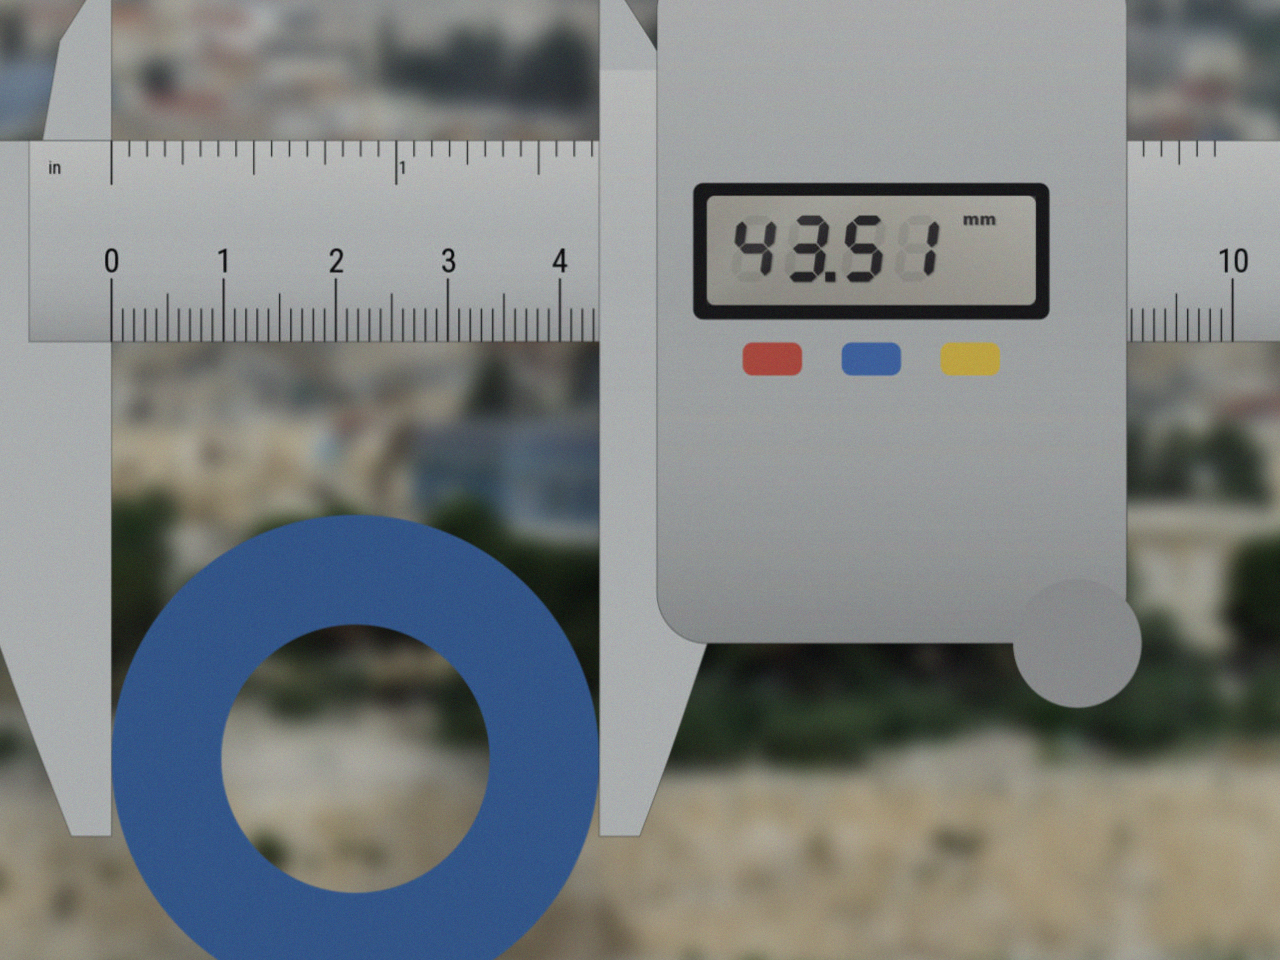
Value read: 43.51mm
